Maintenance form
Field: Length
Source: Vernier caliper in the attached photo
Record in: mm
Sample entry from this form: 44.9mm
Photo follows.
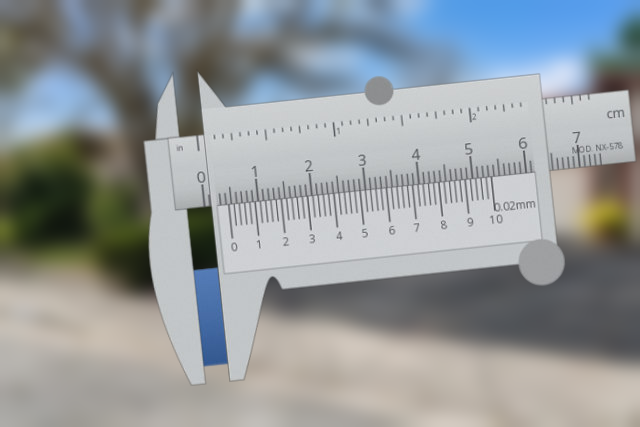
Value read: 4.5mm
